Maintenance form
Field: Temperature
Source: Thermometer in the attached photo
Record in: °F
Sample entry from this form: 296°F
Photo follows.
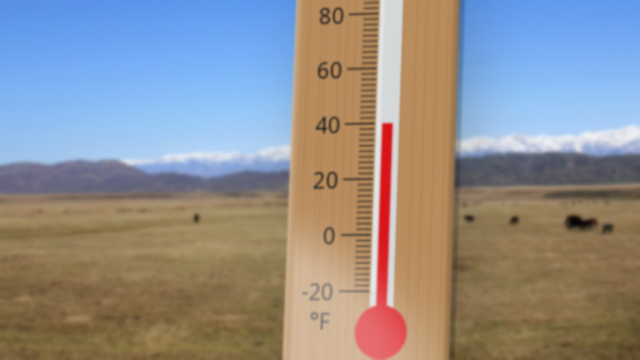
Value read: 40°F
